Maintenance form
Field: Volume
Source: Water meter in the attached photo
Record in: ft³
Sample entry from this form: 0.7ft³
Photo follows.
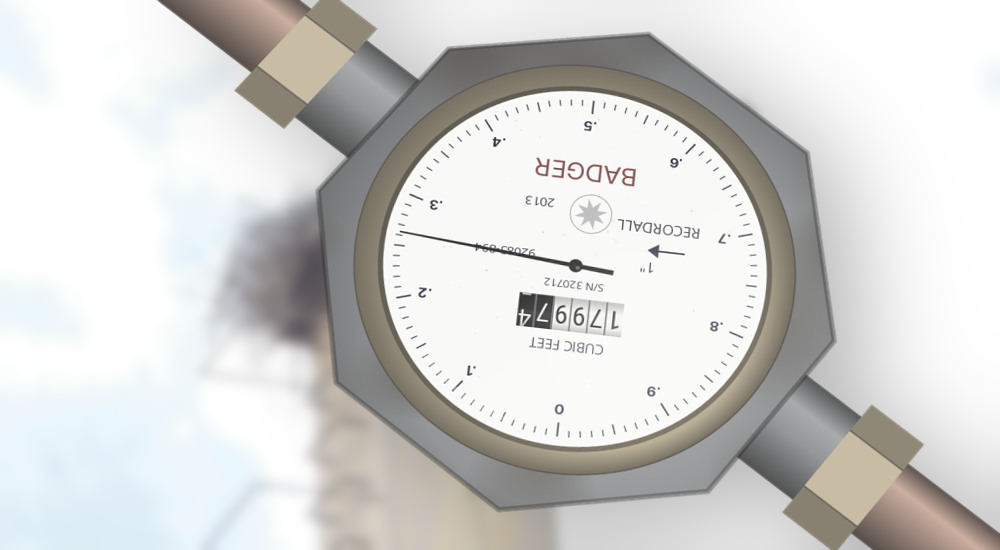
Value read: 179974.26ft³
